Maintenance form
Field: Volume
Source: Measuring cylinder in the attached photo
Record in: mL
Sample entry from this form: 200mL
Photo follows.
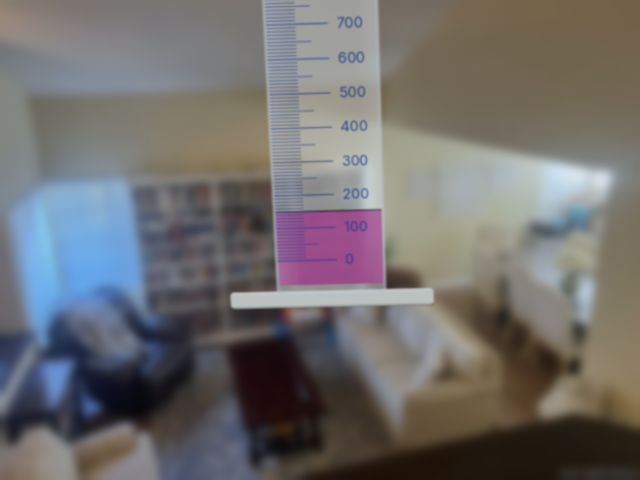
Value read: 150mL
